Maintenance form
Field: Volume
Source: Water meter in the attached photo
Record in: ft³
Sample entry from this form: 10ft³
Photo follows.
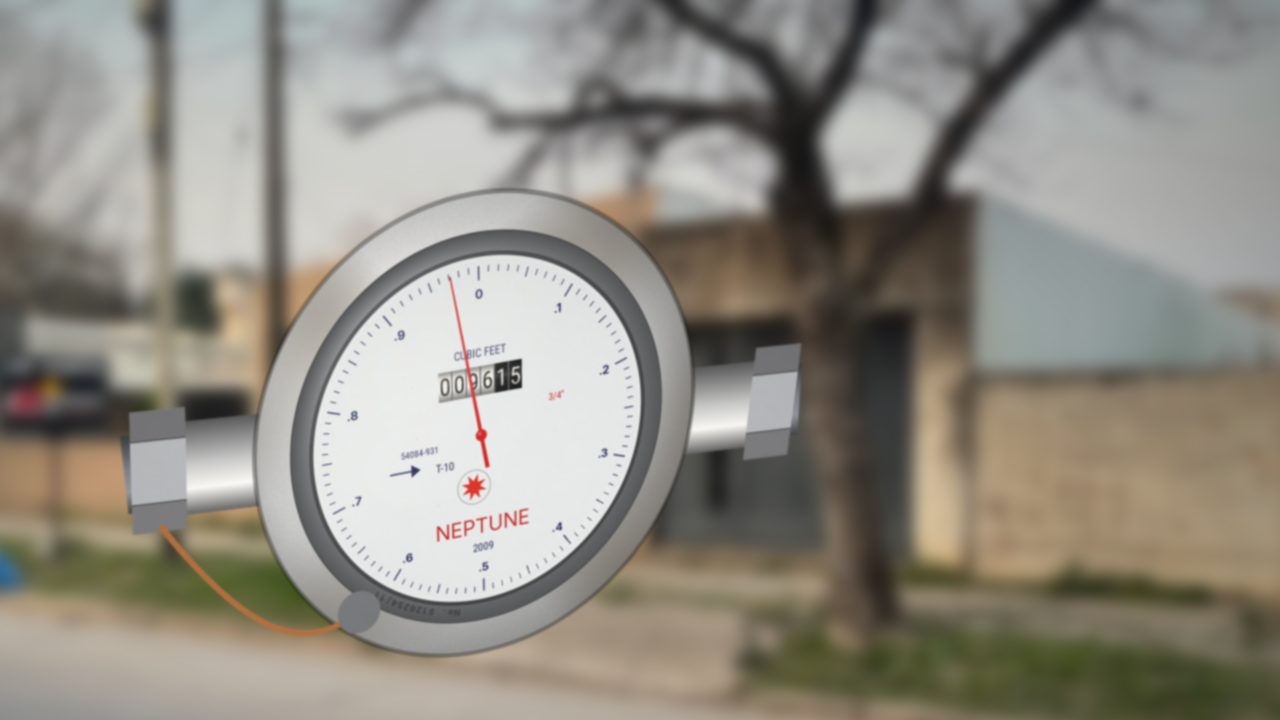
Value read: 9614.97ft³
